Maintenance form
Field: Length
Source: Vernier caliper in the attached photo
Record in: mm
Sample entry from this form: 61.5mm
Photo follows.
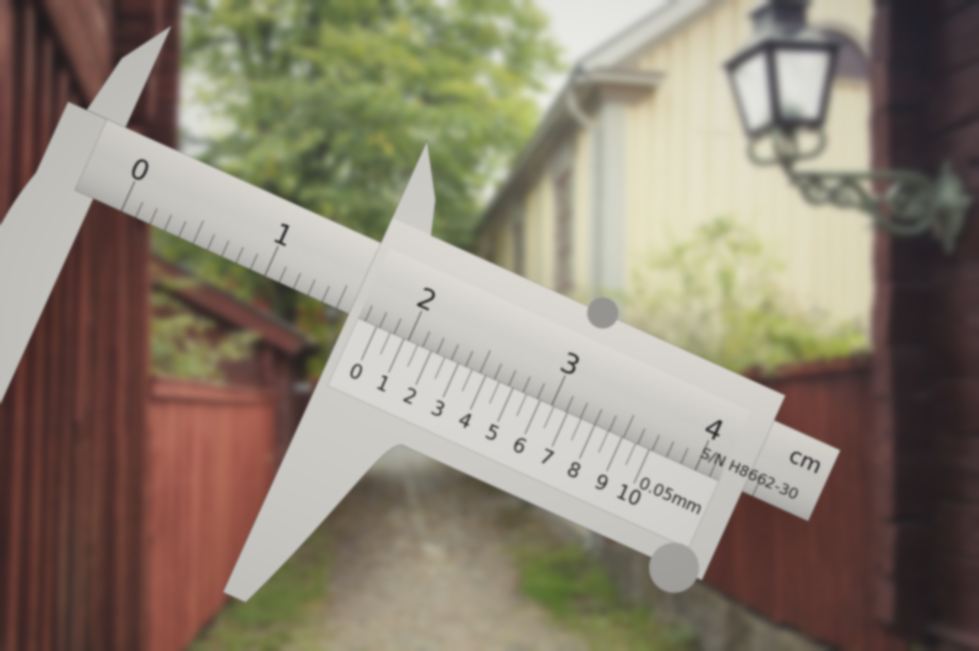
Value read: 17.8mm
